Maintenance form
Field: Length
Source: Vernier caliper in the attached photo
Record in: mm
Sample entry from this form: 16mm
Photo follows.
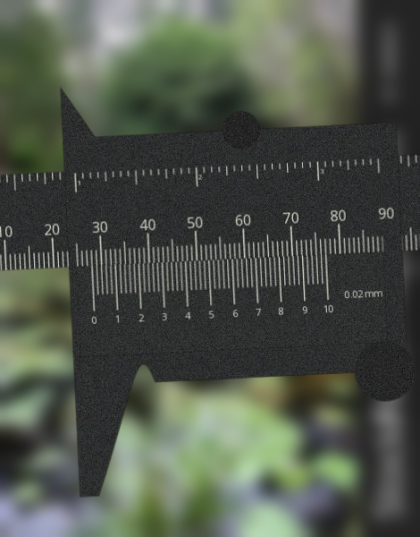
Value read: 28.0mm
